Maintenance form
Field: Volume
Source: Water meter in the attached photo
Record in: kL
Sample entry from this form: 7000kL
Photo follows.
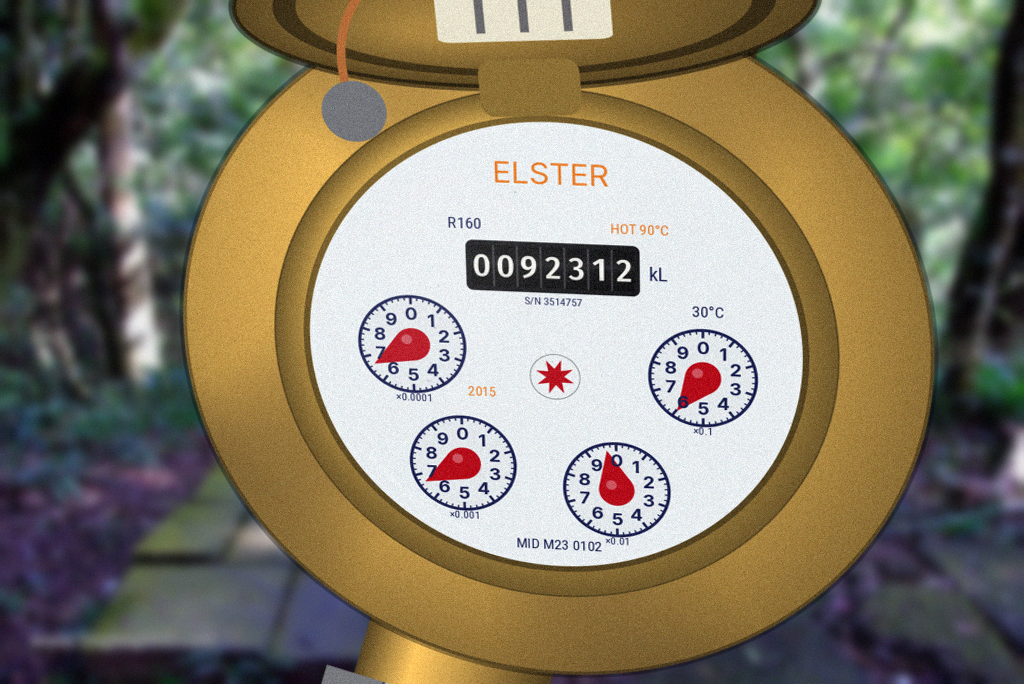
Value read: 92312.5966kL
